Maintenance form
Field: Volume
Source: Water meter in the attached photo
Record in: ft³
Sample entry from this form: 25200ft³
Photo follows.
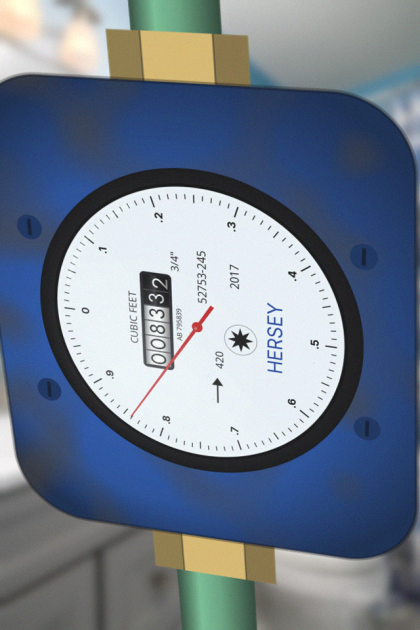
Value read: 8331.84ft³
